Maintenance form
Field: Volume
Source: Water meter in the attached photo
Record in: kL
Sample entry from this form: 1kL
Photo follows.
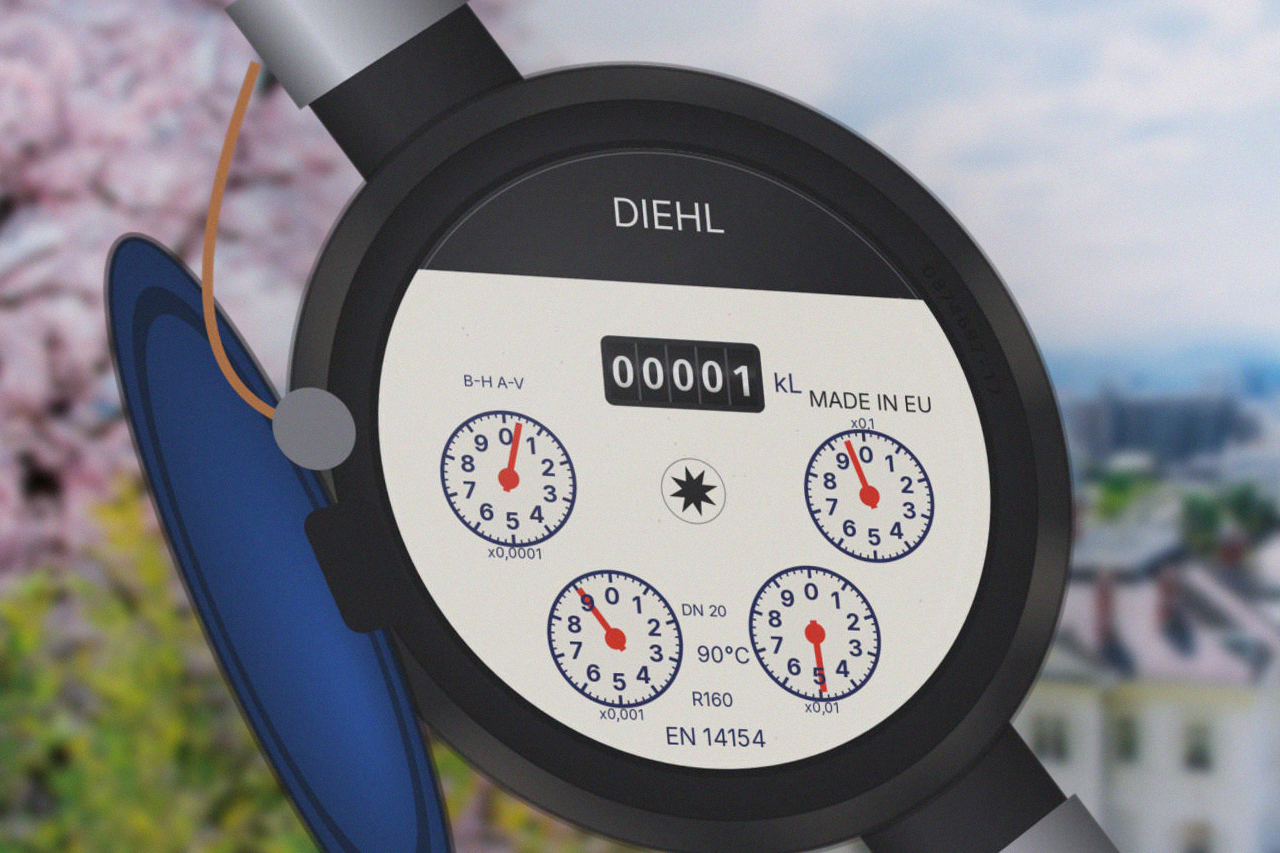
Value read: 0.9490kL
